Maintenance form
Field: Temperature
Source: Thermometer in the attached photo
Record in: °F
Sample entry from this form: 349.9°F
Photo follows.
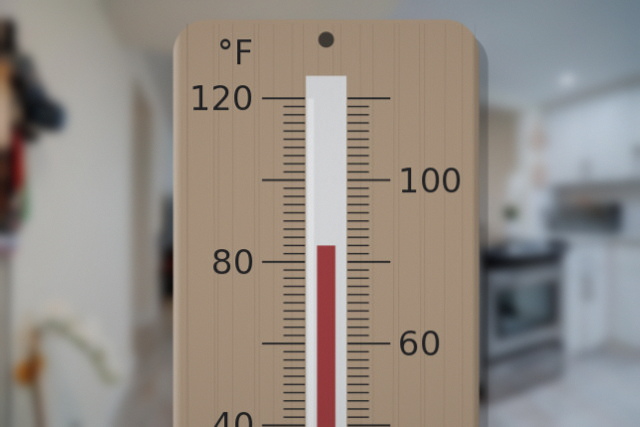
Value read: 84°F
